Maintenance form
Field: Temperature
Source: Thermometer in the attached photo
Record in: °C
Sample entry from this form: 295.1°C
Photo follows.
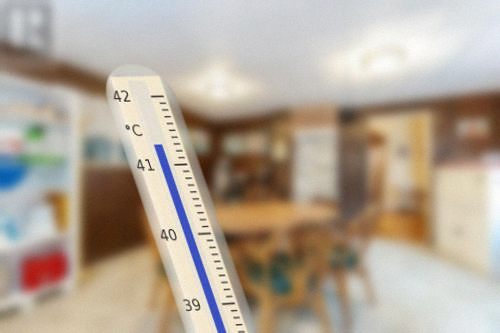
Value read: 41.3°C
